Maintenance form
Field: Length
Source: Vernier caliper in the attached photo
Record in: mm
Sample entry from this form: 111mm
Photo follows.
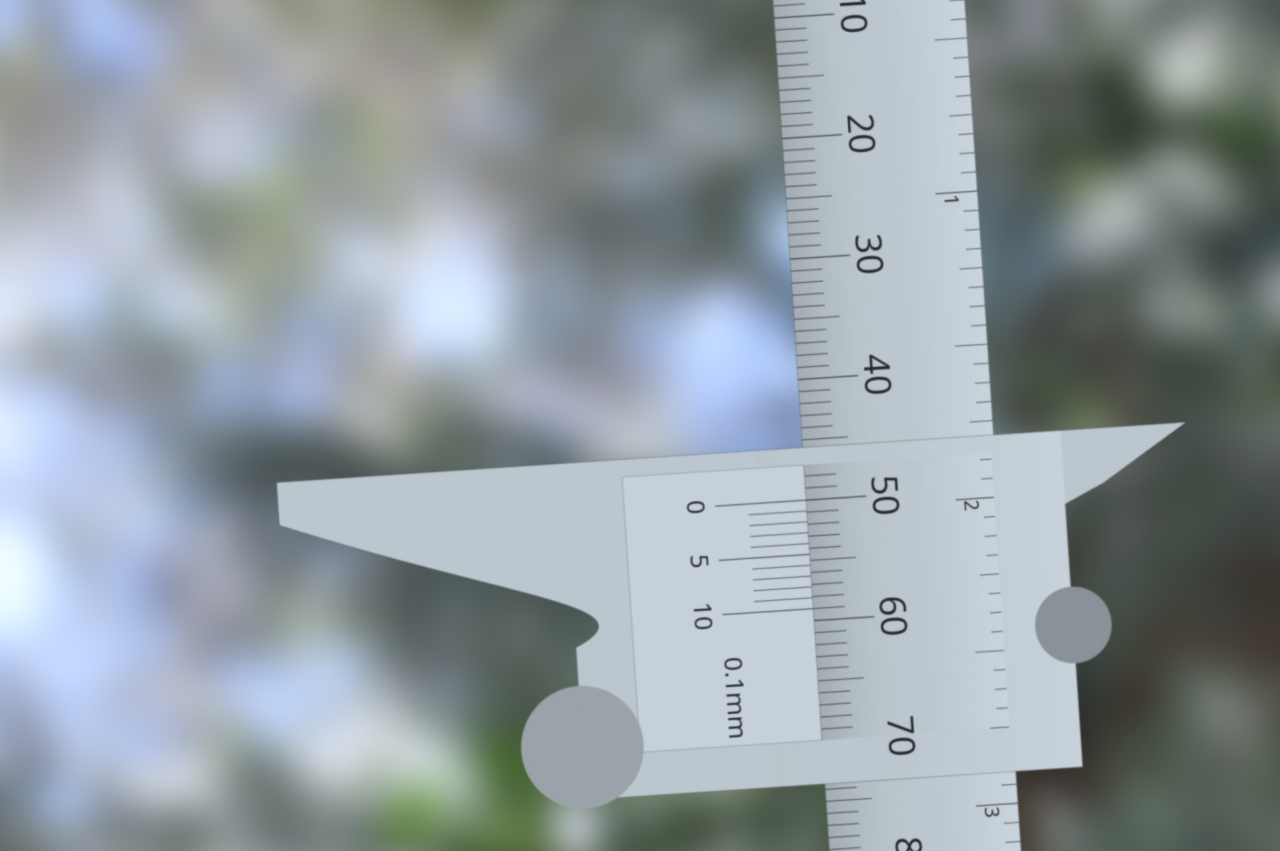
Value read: 50.0mm
